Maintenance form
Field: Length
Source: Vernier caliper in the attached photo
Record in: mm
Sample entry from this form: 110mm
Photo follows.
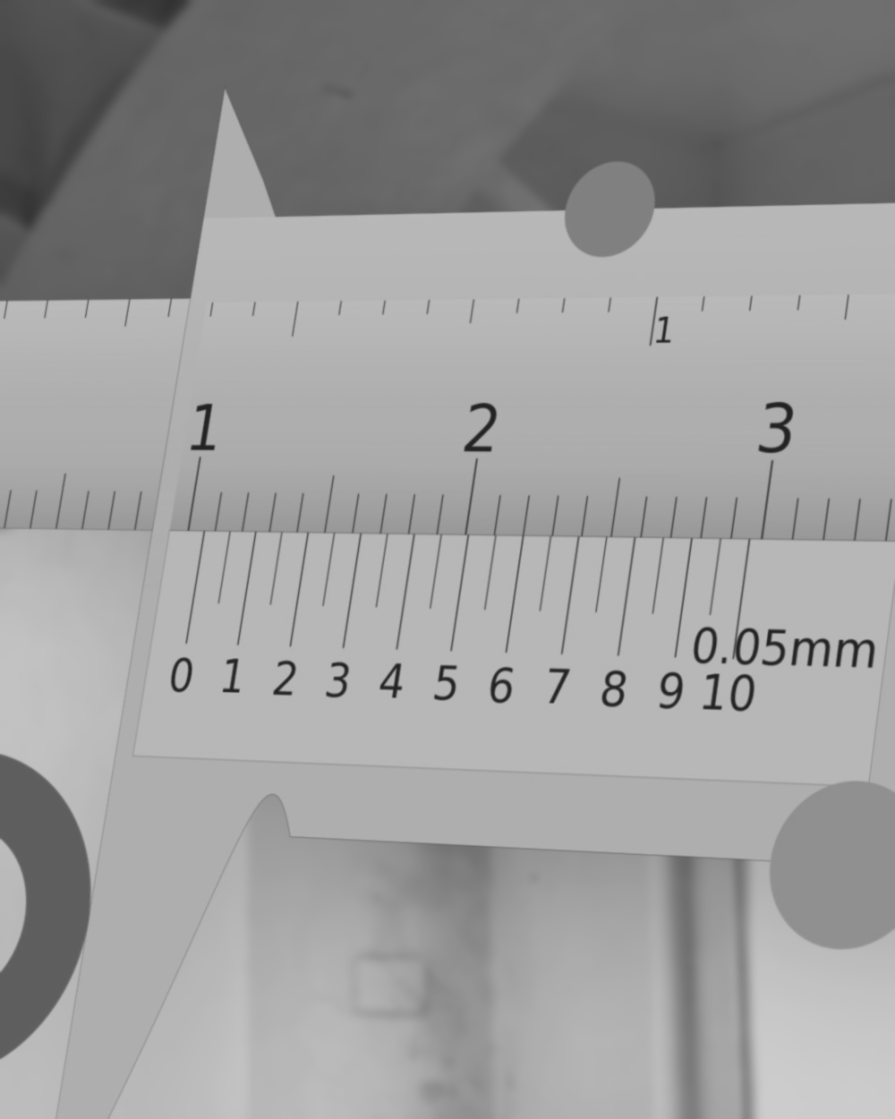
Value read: 10.60mm
